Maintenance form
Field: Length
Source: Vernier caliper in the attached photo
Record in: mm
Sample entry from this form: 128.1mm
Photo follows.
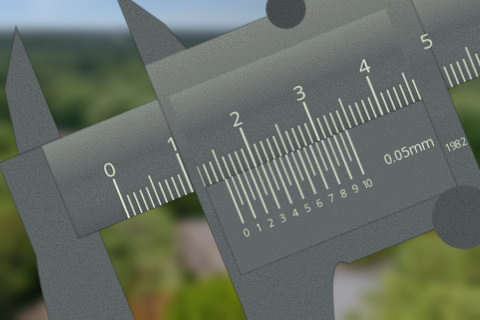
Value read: 15.2mm
